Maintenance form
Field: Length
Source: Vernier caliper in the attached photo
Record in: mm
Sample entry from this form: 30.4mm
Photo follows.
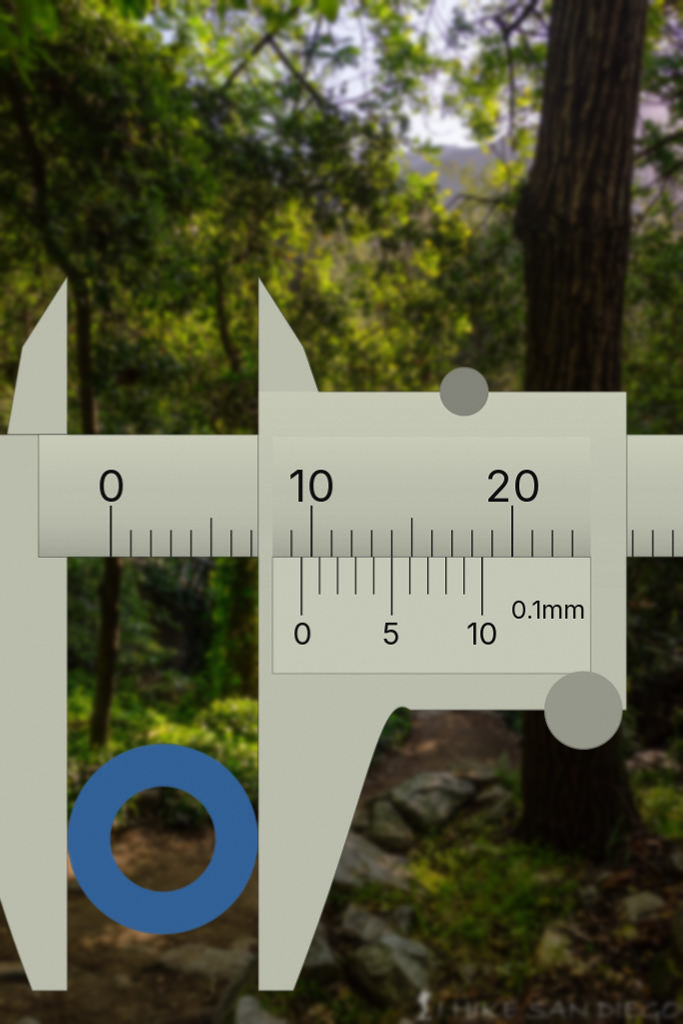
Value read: 9.5mm
